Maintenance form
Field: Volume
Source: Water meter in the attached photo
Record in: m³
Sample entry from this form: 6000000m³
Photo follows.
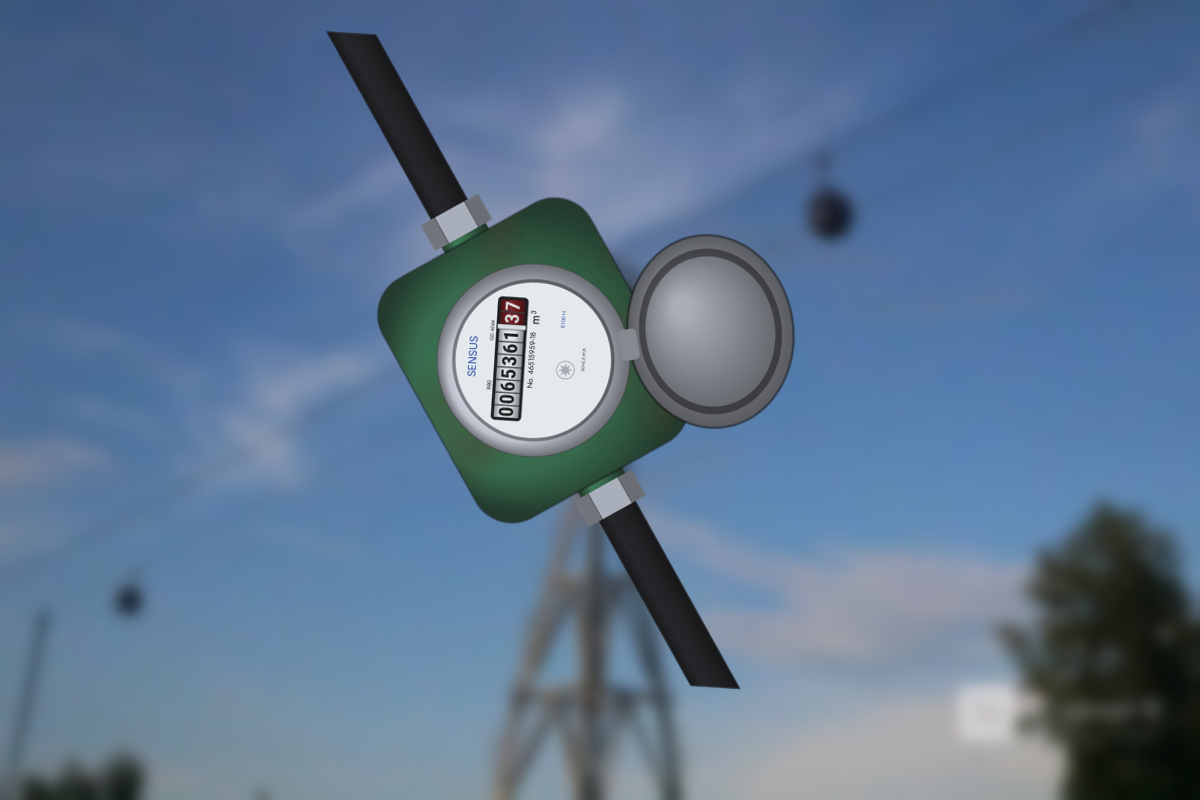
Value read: 65361.37m³
